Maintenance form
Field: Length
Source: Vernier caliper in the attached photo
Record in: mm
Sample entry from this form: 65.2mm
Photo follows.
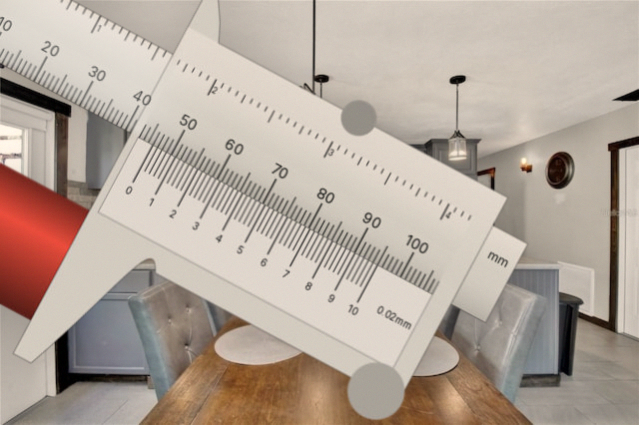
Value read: 46.0mm
